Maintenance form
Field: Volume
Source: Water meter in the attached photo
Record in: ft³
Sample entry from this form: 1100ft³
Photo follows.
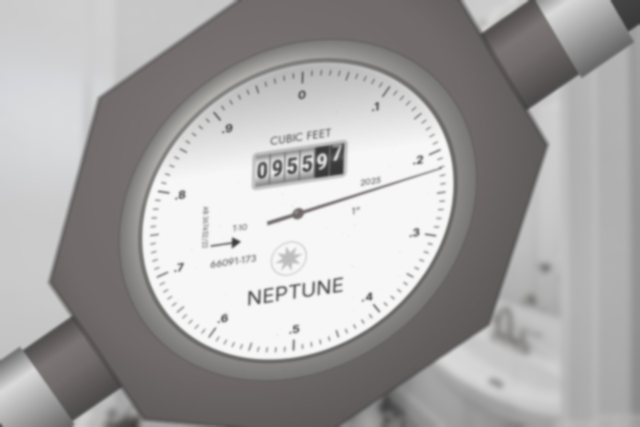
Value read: 95597.22ft³
